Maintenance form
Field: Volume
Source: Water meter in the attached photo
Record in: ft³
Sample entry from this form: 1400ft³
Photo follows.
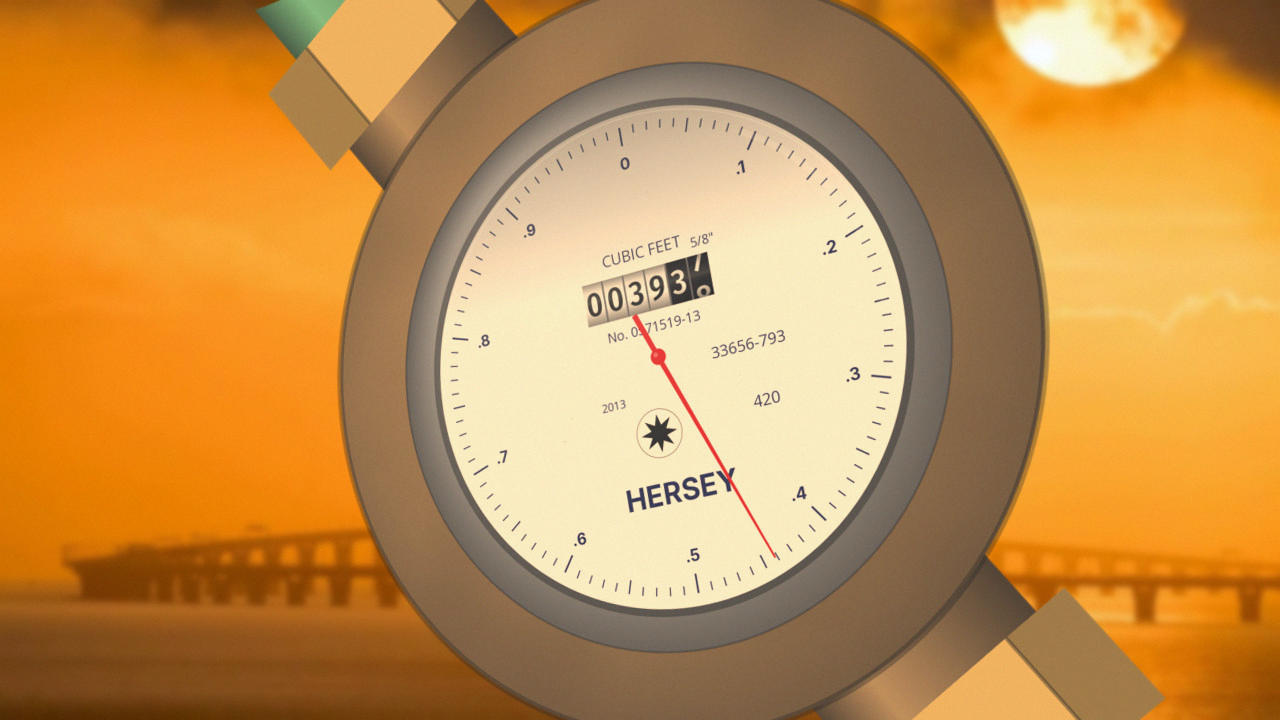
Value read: 3937.44ft³
